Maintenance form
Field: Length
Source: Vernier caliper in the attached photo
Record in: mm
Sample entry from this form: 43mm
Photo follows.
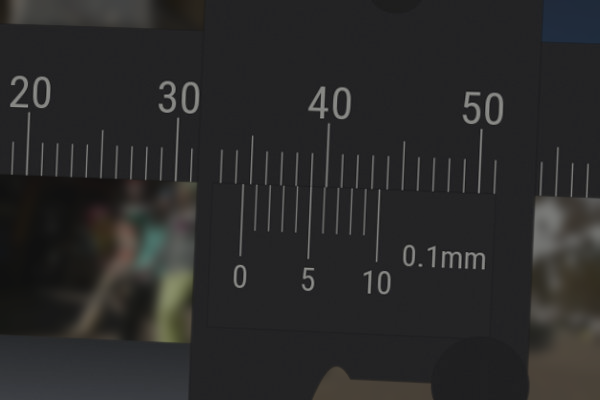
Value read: 34.5mm
